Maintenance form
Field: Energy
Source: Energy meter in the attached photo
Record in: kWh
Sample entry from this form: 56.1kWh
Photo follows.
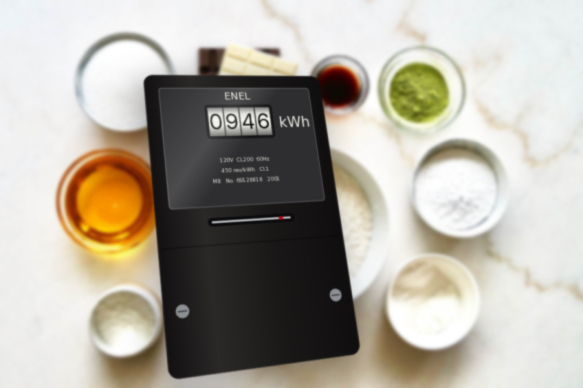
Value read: 946kWh
